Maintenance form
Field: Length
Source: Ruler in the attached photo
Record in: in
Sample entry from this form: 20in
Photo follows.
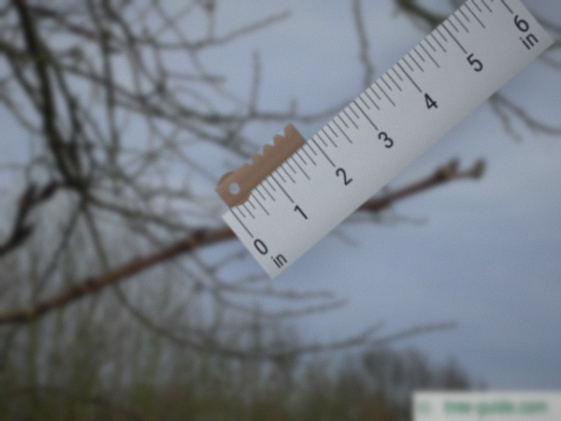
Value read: 1.875in
